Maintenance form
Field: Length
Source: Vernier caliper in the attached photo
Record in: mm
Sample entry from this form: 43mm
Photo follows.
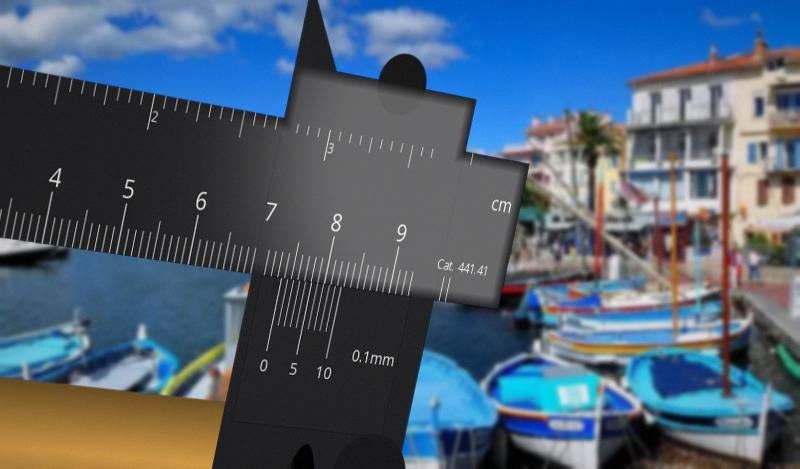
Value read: 73.6mm
